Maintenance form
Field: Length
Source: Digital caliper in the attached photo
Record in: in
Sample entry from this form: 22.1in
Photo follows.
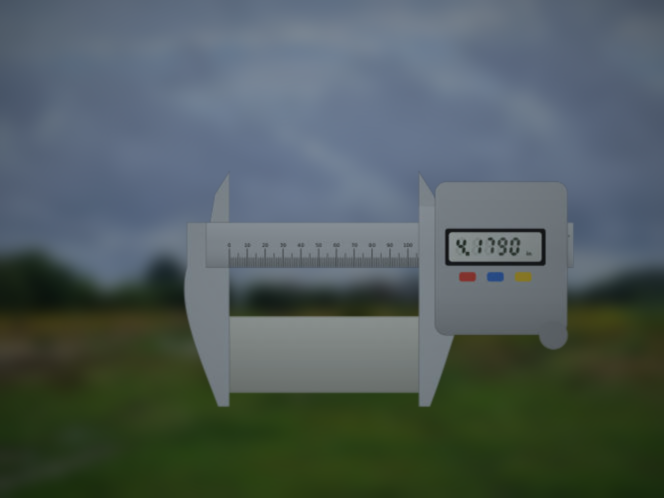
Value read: 4.1790in
